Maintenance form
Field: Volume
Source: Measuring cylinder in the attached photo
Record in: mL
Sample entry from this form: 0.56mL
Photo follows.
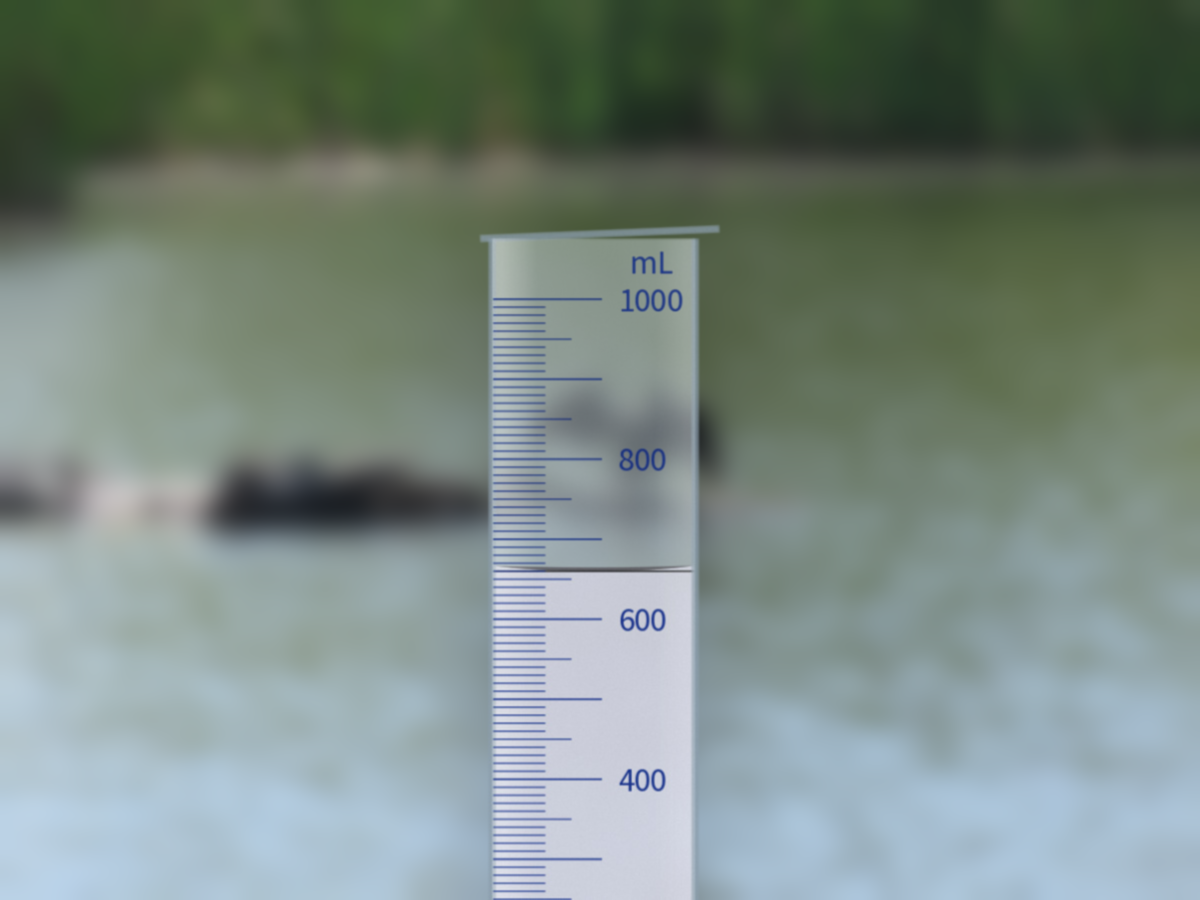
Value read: 660mL
